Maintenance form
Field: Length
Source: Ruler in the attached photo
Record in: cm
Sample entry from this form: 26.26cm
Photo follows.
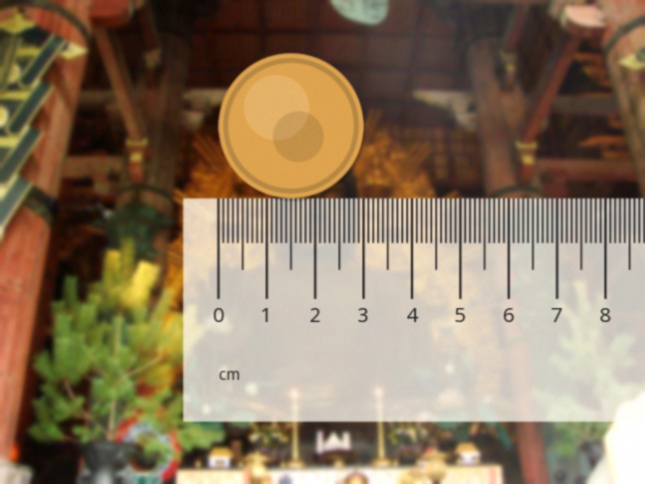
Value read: 3cm
